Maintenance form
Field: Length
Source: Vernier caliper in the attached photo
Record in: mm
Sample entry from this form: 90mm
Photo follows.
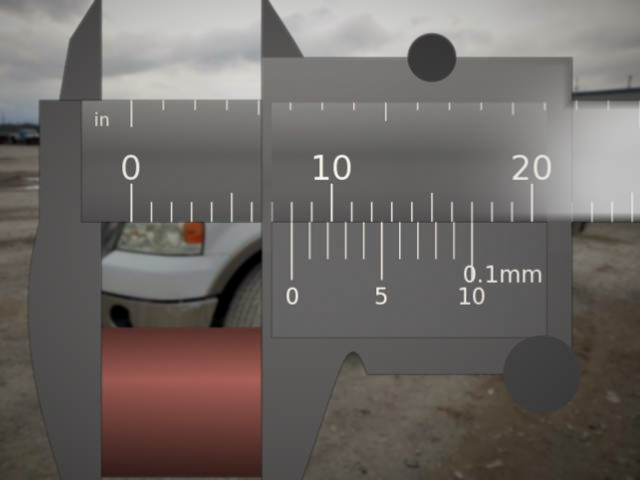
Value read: 8.0mm
